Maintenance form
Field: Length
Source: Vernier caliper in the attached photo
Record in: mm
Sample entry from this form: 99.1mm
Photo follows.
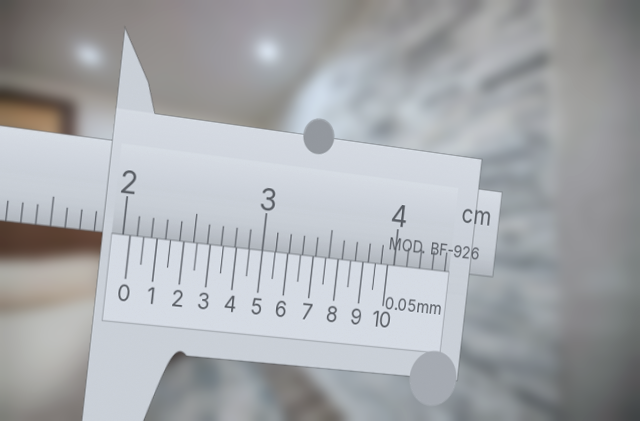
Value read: 20.5mm
